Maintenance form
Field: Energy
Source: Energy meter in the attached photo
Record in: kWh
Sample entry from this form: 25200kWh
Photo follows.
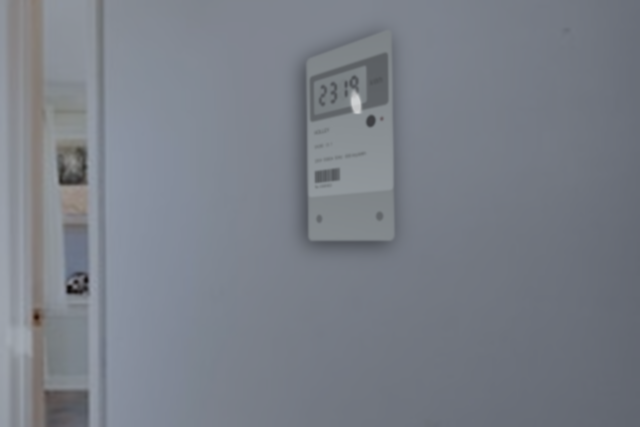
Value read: 2319kWh
